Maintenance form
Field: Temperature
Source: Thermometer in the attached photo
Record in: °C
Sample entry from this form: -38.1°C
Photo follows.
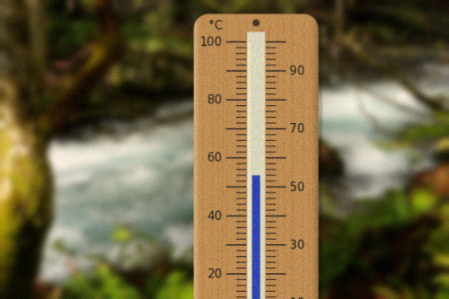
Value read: 54°C
